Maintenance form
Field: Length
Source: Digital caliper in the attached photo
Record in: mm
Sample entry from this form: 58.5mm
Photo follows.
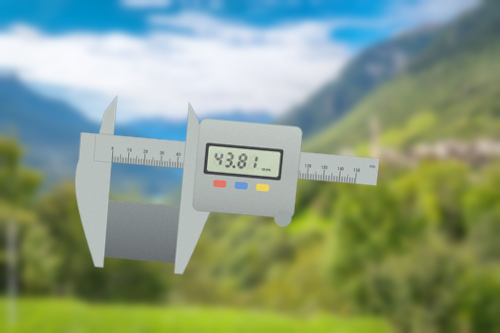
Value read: 43.81mm
